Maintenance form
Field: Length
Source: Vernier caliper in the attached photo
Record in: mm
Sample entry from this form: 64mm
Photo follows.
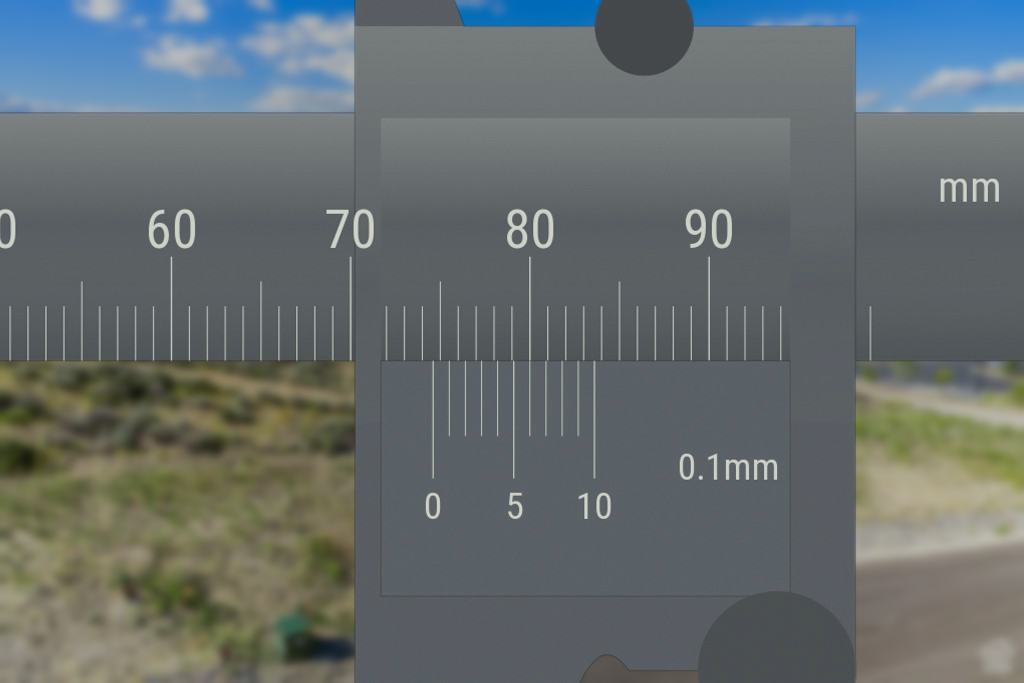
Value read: 74.6mm
